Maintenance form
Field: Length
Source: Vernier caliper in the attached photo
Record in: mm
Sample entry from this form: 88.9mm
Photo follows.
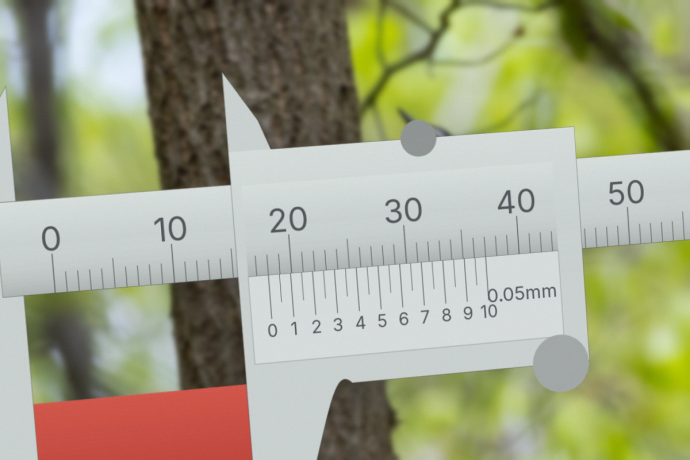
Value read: 18.0mm
